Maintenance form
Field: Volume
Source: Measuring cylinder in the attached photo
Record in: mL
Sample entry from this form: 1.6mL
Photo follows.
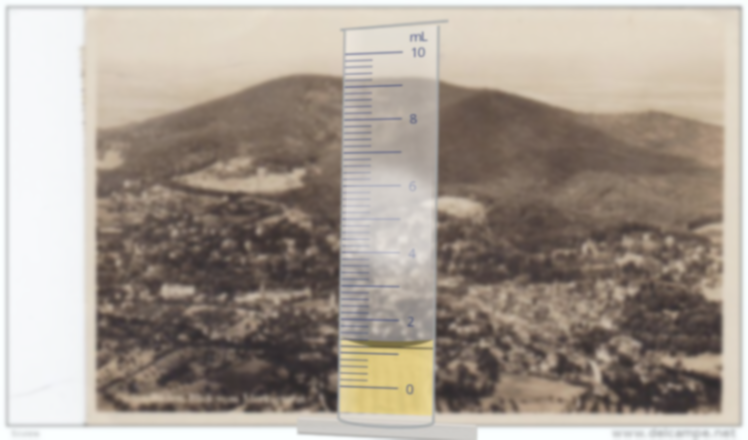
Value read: 1.2mL
